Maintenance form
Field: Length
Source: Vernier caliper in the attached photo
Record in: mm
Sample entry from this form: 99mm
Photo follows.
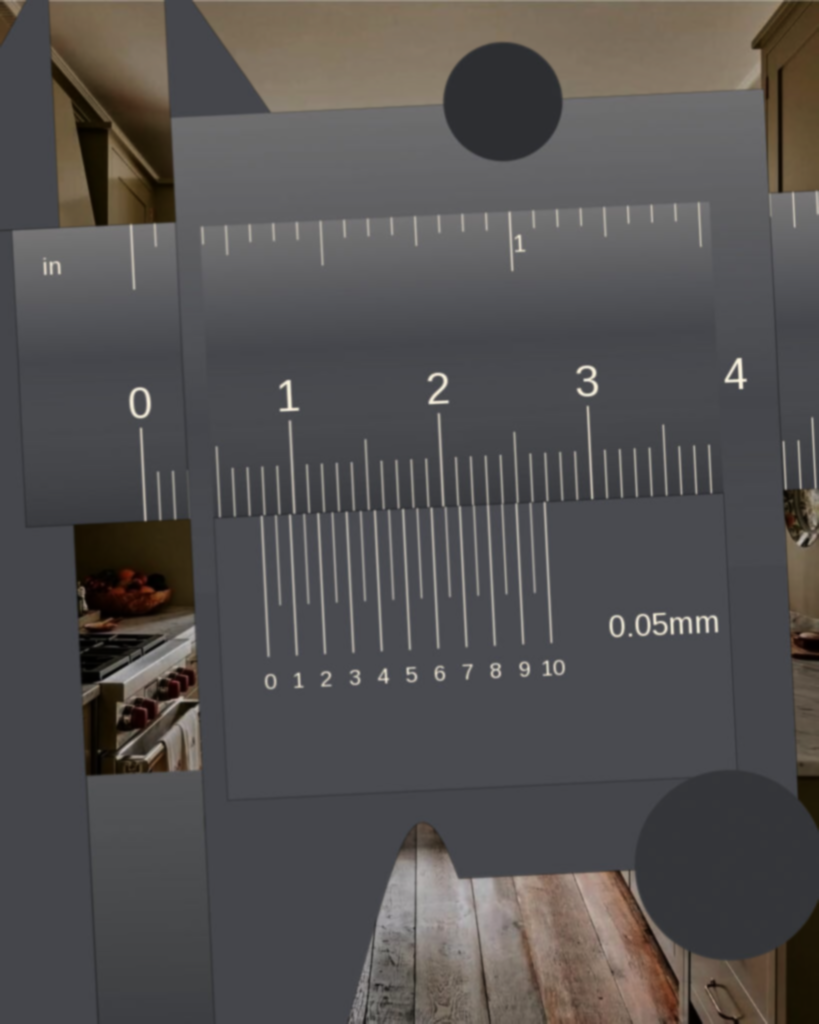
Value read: 7.8mm
